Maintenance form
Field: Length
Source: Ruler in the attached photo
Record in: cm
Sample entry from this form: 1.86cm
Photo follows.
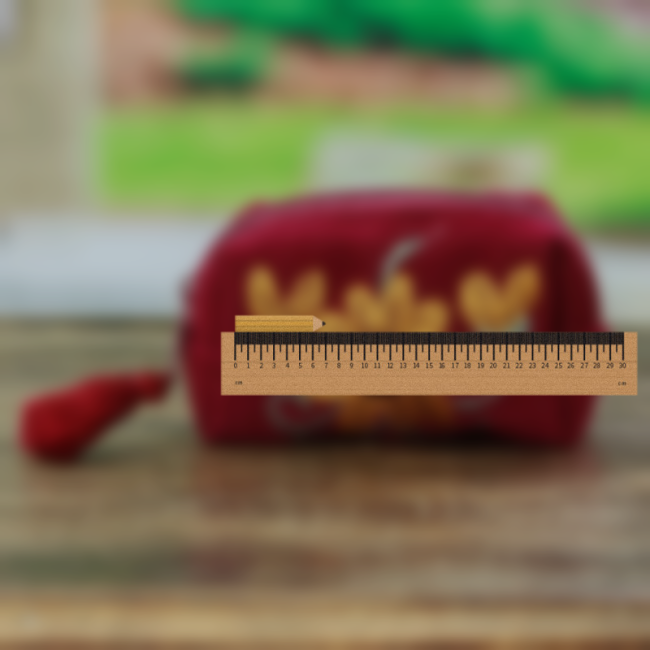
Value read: 7cm
